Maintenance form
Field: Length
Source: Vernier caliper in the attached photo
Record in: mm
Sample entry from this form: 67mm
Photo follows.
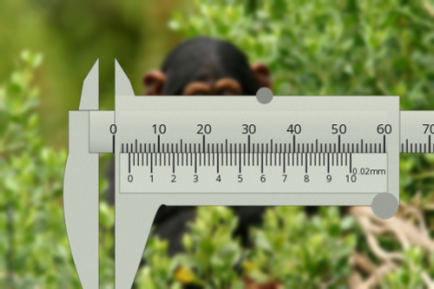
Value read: 3.5mm
